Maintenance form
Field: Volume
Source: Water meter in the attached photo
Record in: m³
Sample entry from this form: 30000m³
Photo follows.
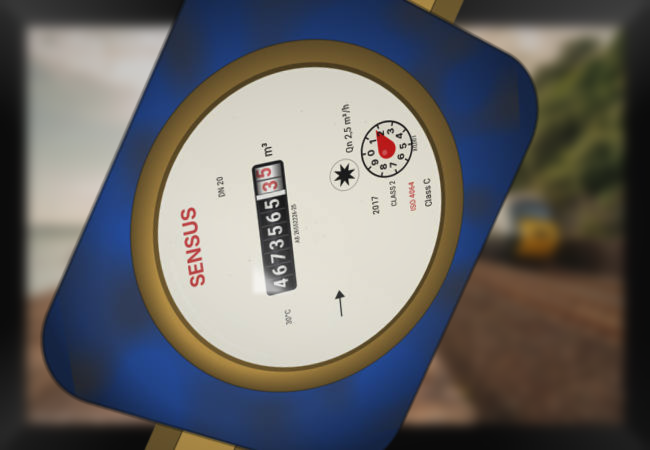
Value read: 4673565.351m³
